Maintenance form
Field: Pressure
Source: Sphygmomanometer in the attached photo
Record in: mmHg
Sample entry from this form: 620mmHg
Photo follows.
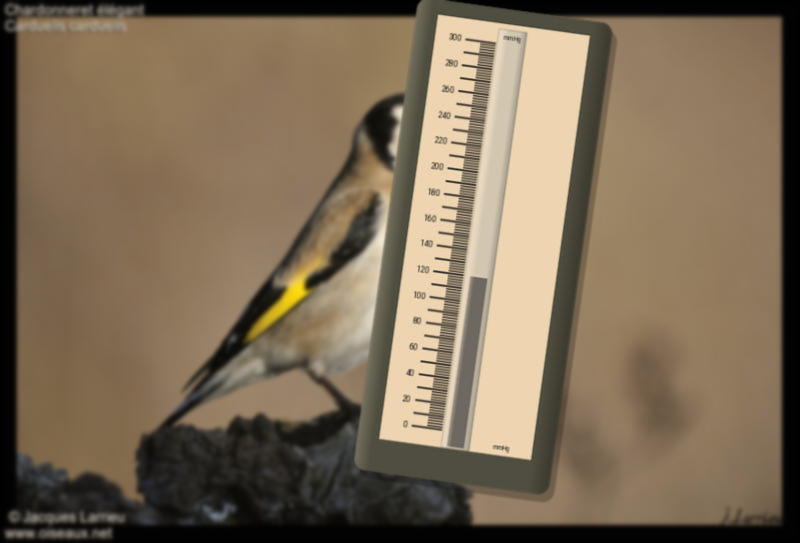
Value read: 120mmHg
